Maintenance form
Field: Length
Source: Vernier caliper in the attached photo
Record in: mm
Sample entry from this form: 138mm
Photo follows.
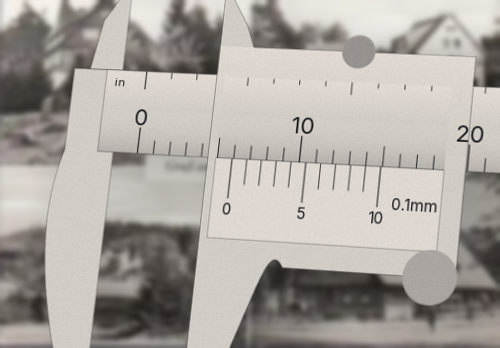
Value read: 5.9mm
